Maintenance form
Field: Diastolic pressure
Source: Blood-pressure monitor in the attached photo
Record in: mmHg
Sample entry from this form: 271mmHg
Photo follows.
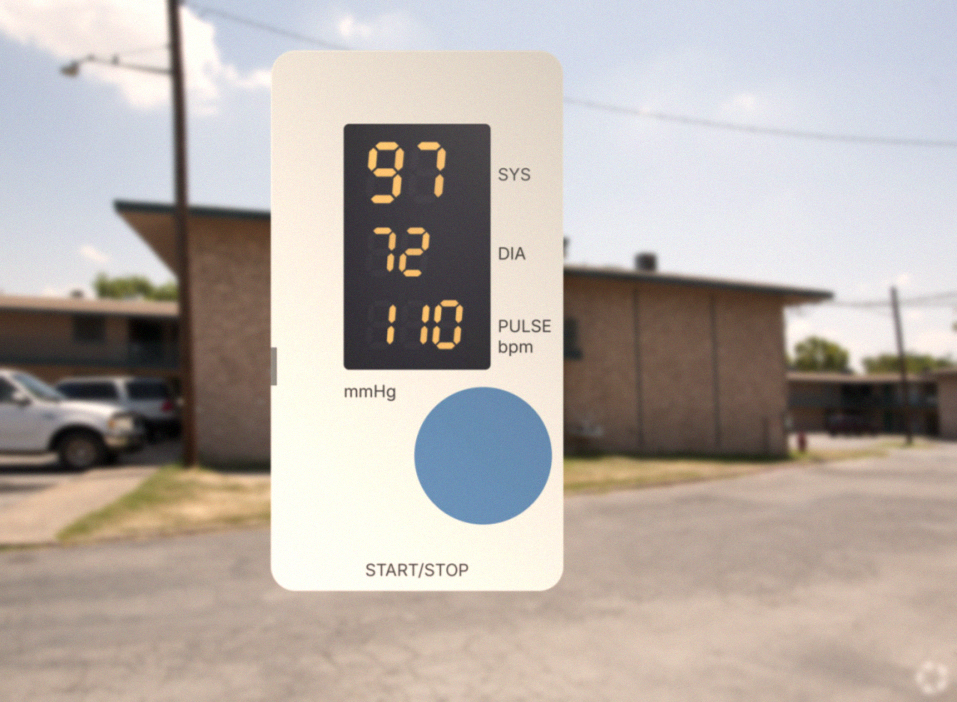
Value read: 72mmHg
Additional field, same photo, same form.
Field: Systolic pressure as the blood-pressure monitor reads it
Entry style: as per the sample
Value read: 97mmHg
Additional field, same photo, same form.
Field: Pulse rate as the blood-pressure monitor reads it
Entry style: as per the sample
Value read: 110bpm
